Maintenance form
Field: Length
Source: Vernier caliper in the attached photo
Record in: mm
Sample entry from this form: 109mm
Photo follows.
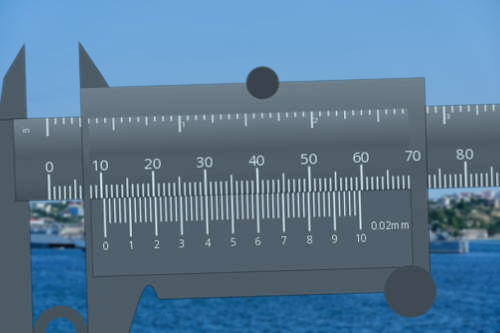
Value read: 10.5mm
